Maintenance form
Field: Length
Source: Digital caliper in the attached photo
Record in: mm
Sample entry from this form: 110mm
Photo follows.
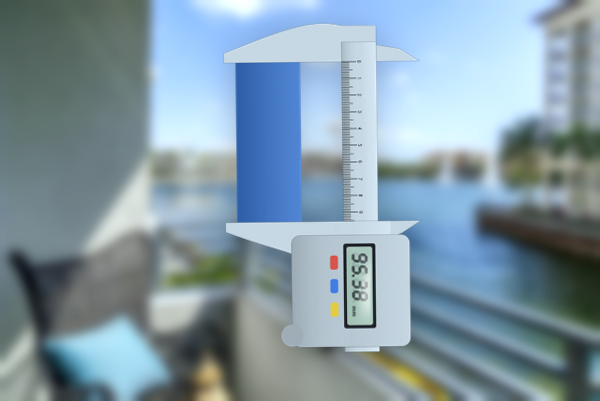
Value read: 95.38mm
